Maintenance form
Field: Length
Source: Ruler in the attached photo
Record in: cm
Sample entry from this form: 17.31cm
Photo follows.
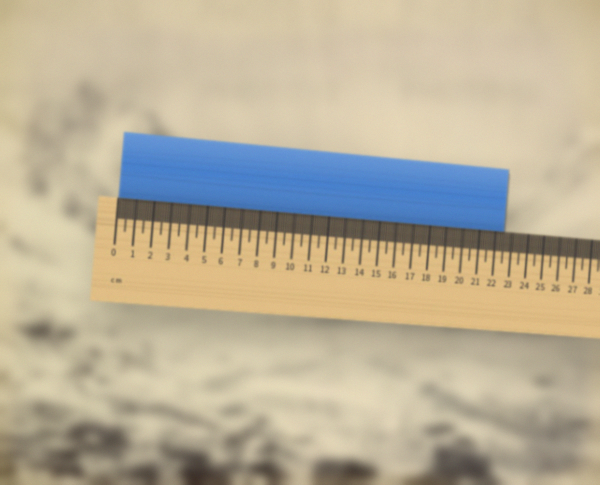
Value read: 22.5cm
